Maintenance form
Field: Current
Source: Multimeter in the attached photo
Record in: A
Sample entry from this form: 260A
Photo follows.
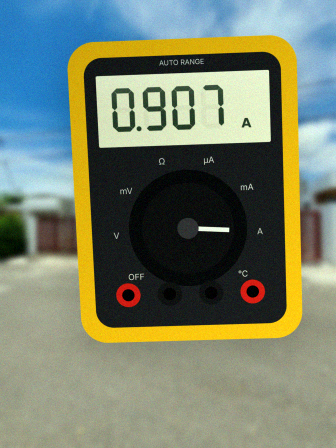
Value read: 0.907A
